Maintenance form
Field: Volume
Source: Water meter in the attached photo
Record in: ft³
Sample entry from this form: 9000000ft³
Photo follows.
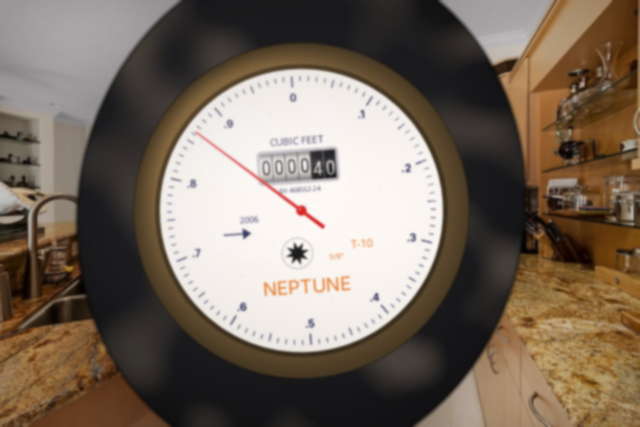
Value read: 39.86ft³
